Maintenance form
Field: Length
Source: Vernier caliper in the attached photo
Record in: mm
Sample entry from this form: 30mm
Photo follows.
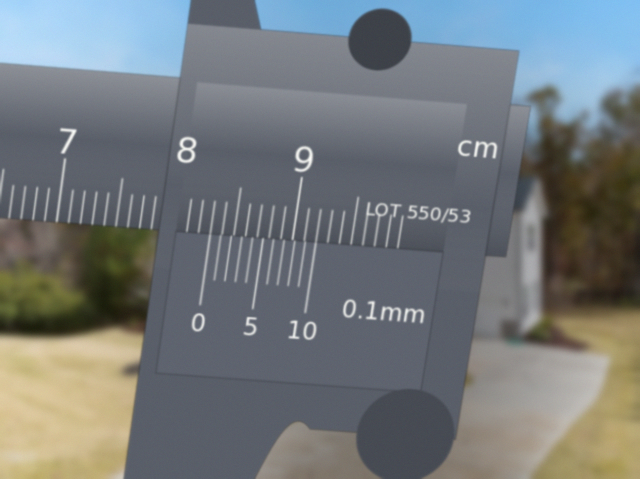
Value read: 83.0mm
